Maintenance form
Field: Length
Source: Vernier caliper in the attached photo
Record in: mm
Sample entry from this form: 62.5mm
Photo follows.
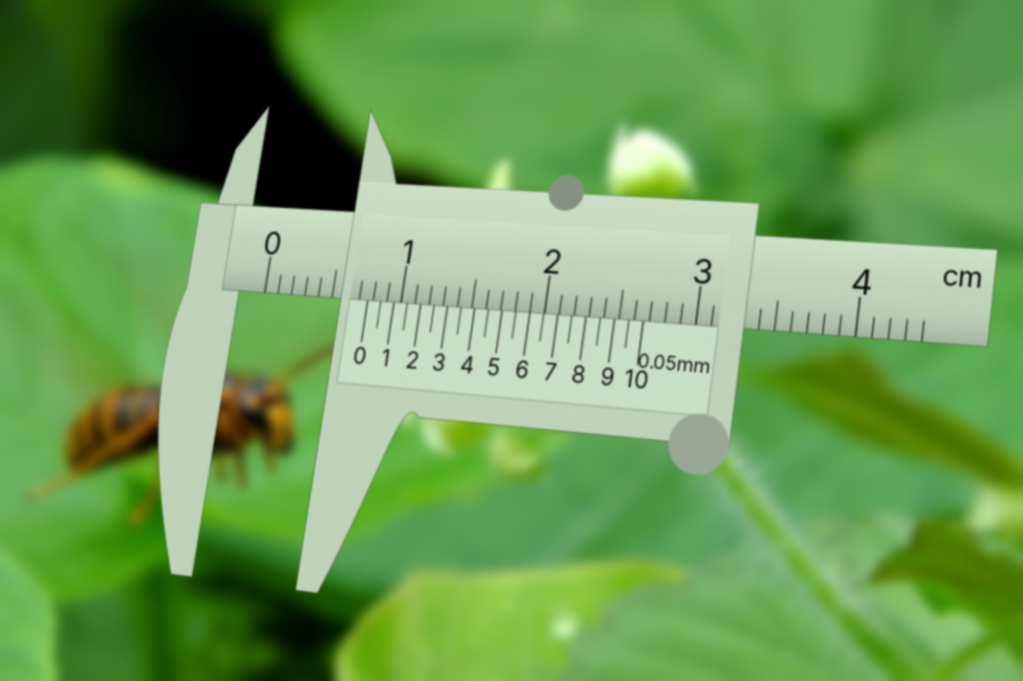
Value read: 7.6mm
